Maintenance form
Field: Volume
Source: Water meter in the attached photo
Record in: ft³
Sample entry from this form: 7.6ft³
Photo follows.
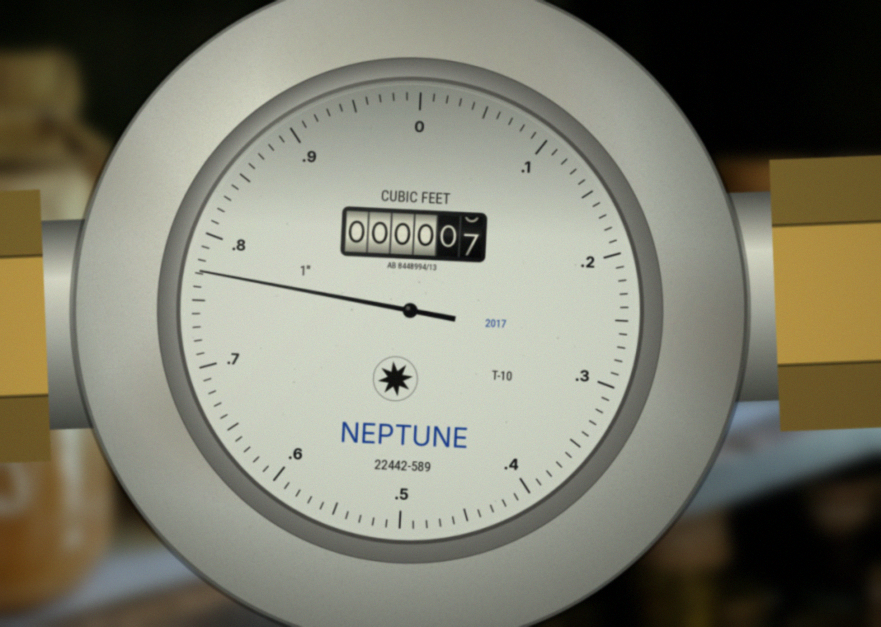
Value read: 6.77ft³
